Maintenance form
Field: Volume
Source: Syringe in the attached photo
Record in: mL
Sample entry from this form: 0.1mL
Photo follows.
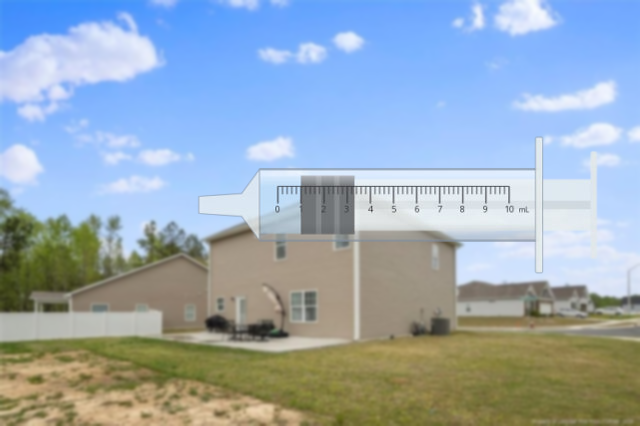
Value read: 1mL
